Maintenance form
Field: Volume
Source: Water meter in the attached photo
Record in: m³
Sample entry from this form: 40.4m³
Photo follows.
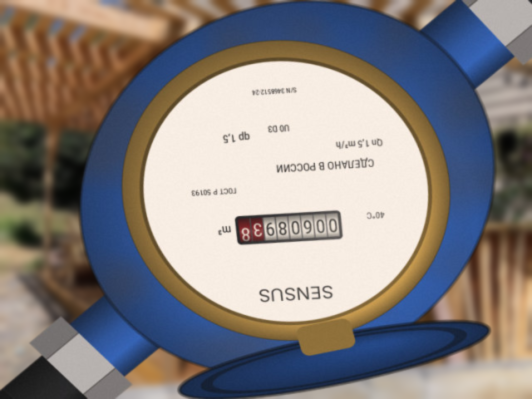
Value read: 6089.38m³
